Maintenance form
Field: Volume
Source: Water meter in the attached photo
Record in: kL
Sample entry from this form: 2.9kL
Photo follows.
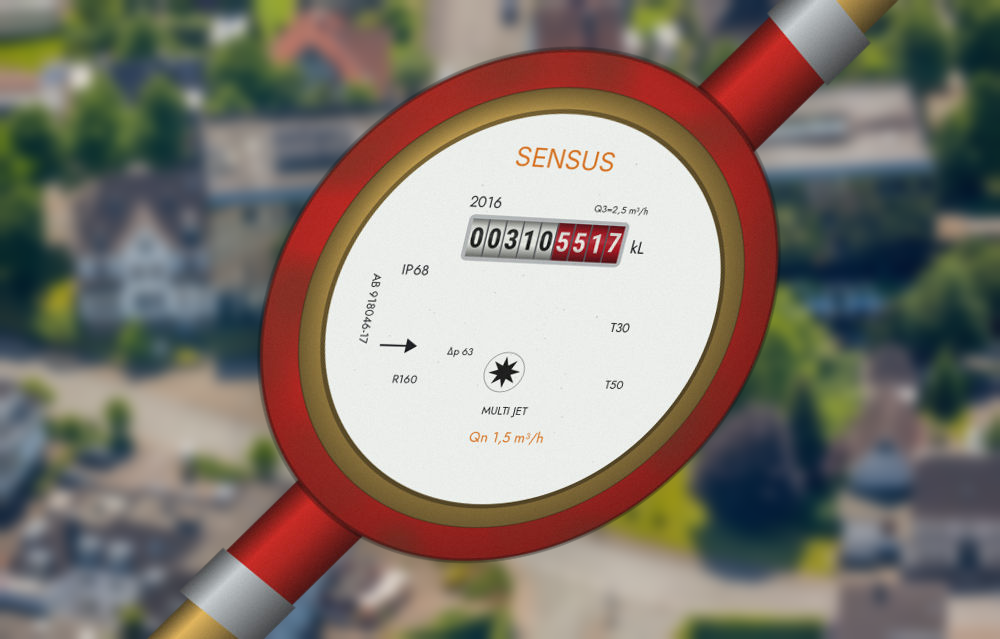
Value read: 310.5517kL
